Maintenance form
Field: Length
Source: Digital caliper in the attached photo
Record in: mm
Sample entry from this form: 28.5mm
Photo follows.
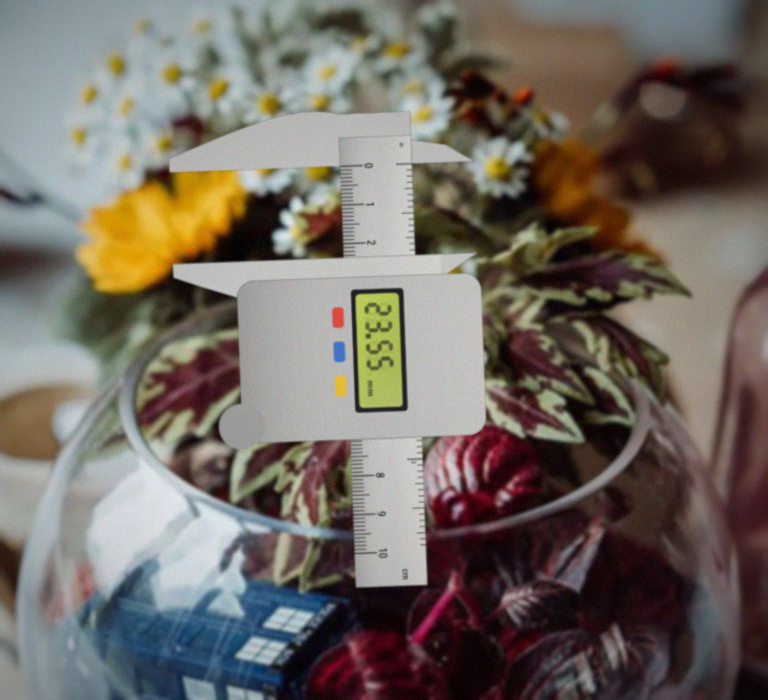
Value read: 23.55mm
